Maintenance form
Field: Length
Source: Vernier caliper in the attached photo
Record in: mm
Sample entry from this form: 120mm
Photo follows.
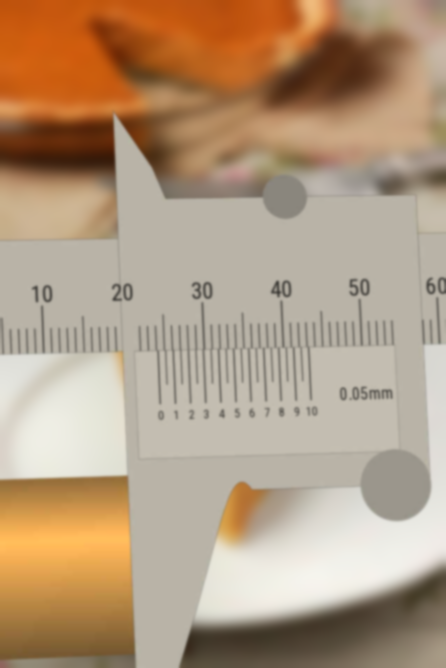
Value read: 24.2mm
